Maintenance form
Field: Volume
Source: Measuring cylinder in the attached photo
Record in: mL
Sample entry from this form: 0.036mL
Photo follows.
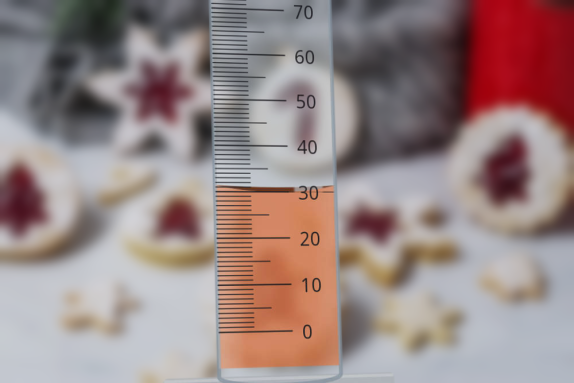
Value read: 30mL
